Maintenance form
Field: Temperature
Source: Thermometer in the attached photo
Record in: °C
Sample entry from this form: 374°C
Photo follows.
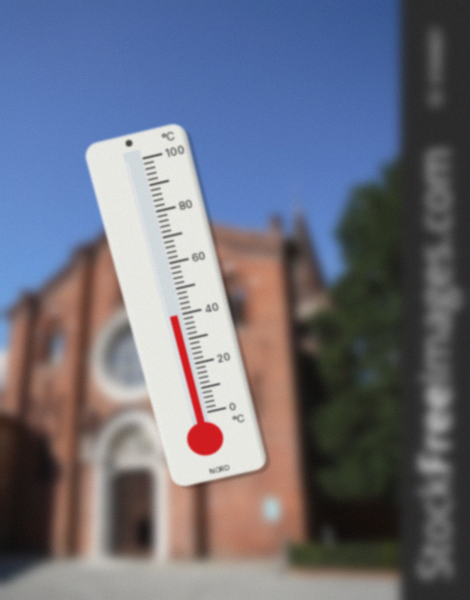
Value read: 40°C
